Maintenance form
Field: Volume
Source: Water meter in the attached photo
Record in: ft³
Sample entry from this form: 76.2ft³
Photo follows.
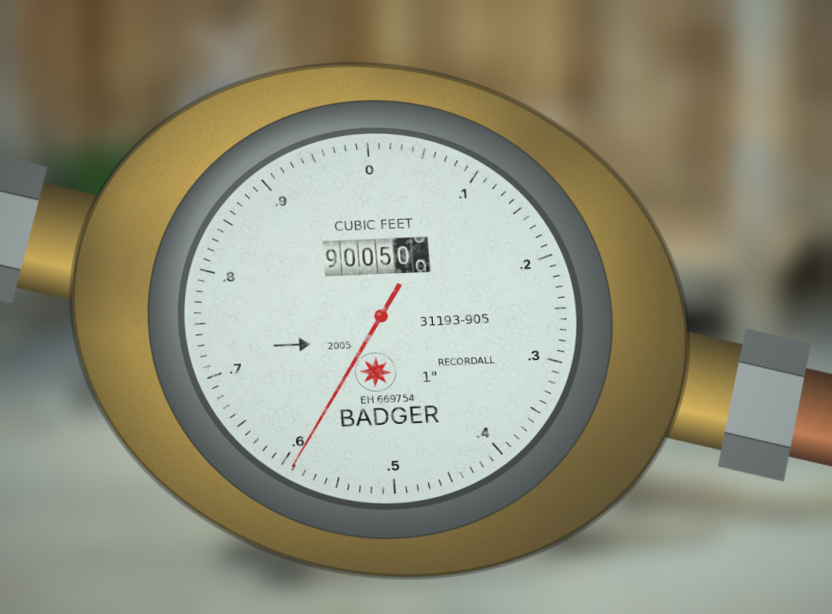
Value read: 900508.59ft³
